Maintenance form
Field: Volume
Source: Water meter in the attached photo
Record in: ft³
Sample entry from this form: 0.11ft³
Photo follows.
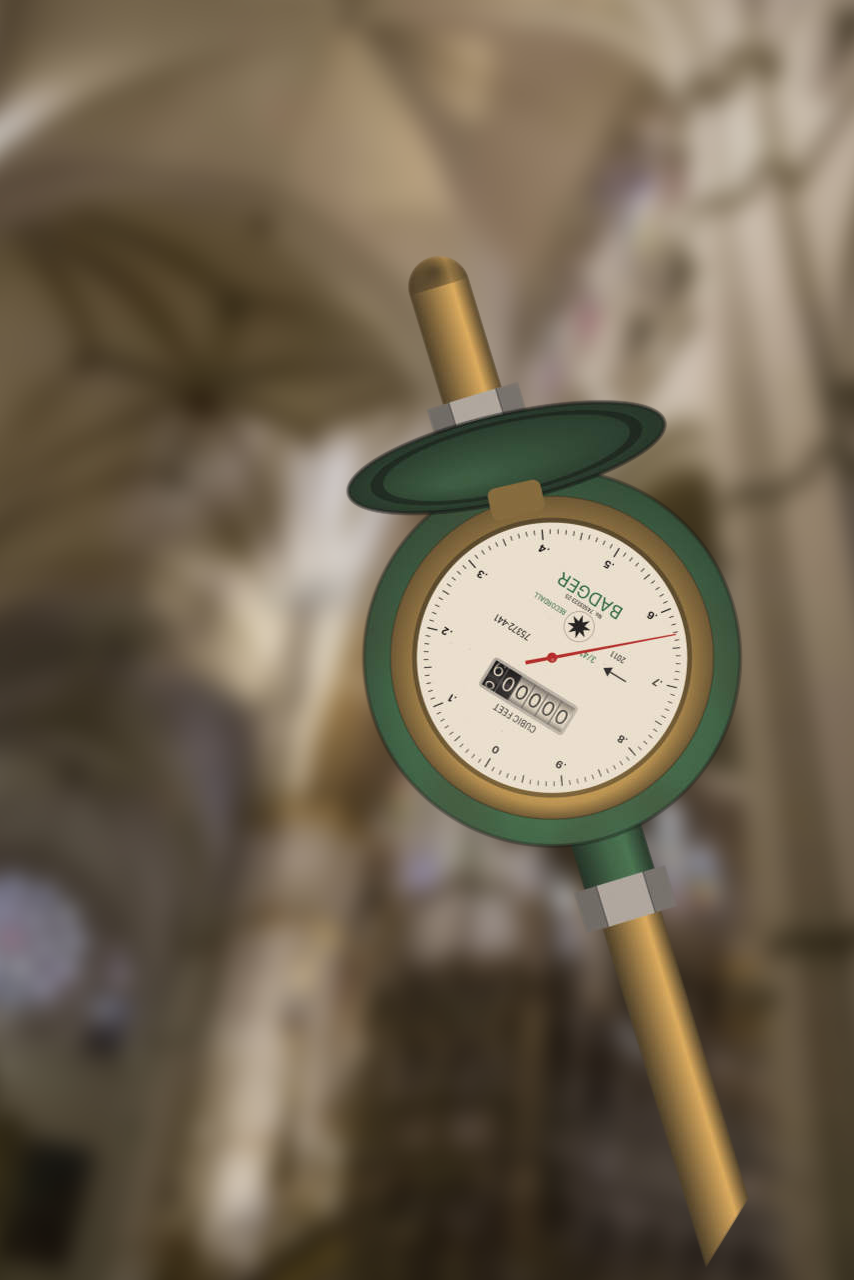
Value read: 8.63ft³
